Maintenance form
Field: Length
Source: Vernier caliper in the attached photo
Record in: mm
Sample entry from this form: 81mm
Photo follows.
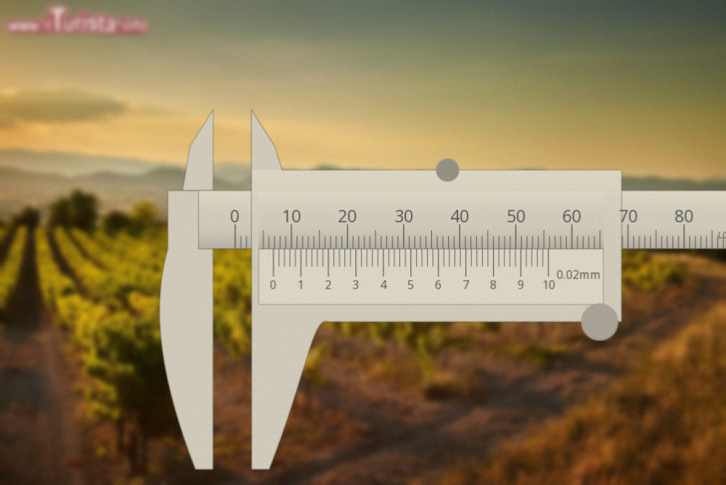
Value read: 6.8mm
